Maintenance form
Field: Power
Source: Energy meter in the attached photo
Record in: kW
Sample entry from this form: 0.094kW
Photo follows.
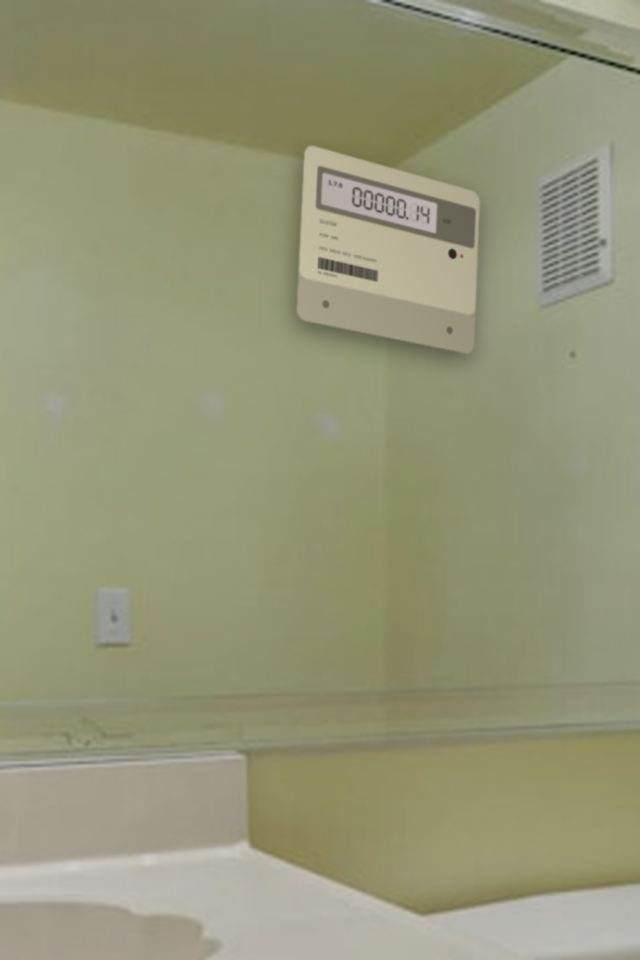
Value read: 0.14kW
